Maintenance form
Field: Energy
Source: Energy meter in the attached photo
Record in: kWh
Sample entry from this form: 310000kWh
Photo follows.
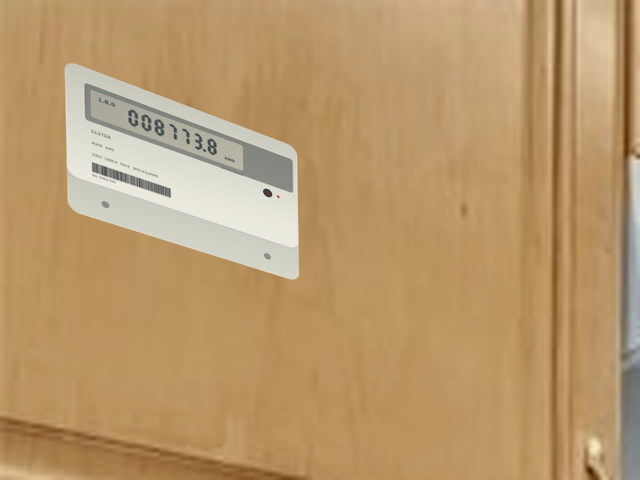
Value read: 8773.8kWh
